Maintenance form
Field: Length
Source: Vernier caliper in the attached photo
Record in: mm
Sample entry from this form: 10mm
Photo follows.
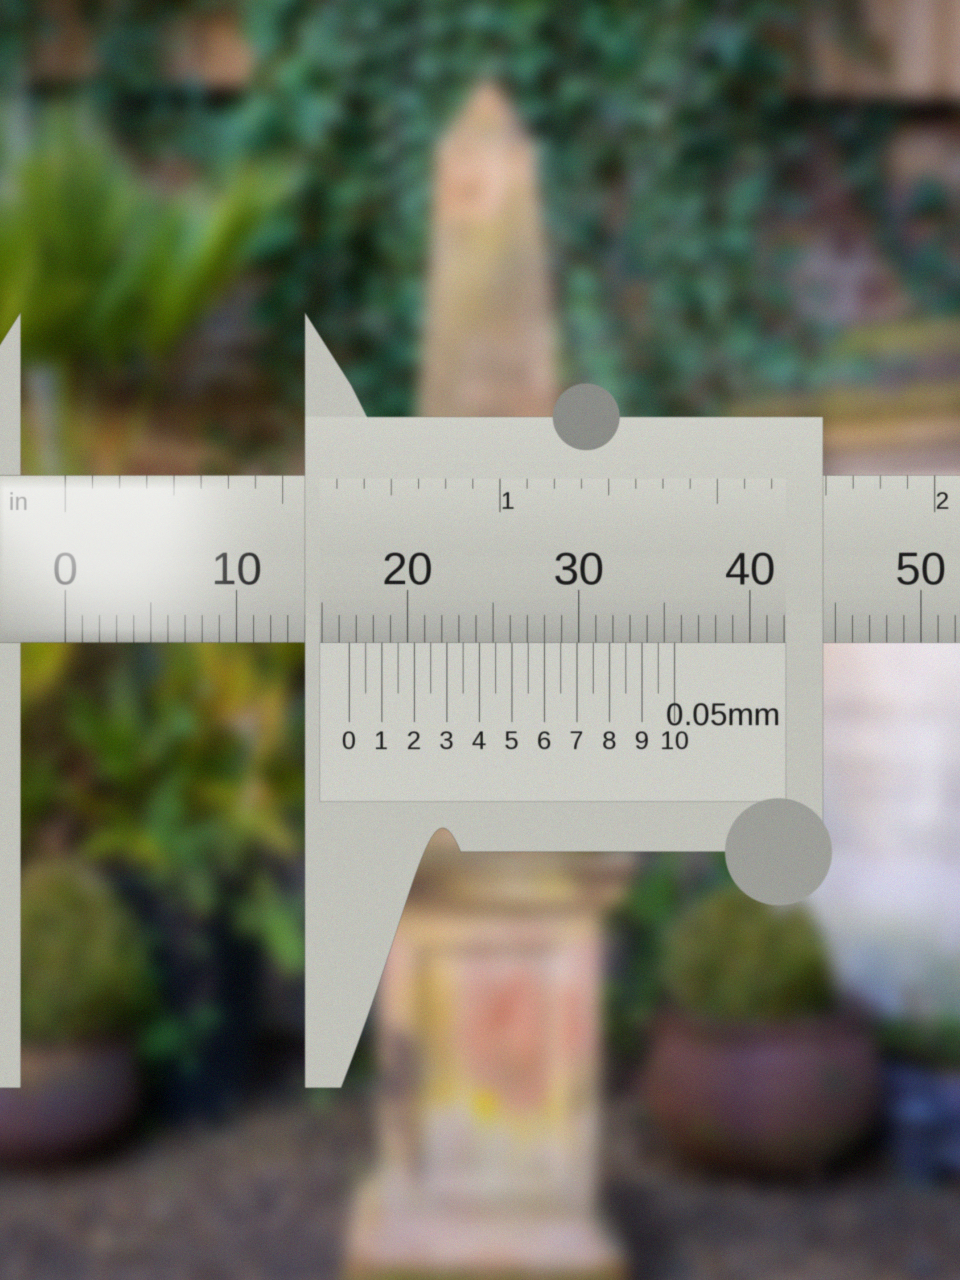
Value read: 16.6mm
